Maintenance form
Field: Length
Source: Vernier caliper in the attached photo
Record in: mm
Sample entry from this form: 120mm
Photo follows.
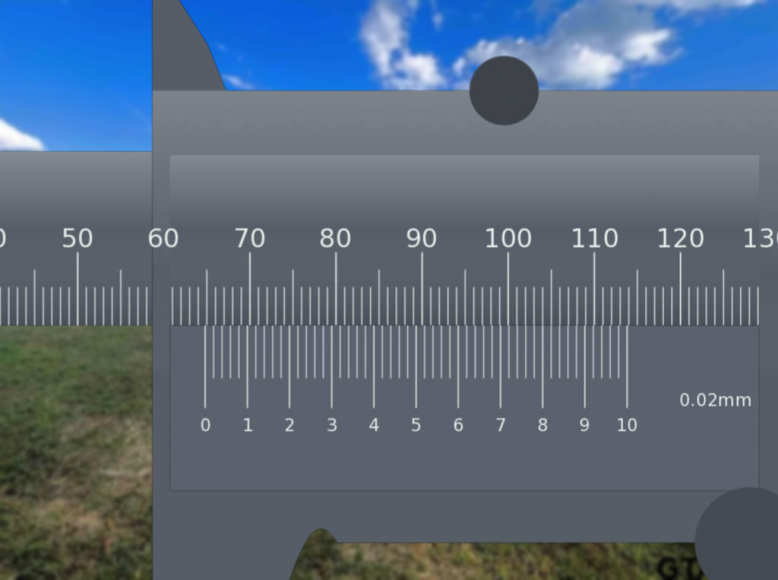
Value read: 64.8mm
